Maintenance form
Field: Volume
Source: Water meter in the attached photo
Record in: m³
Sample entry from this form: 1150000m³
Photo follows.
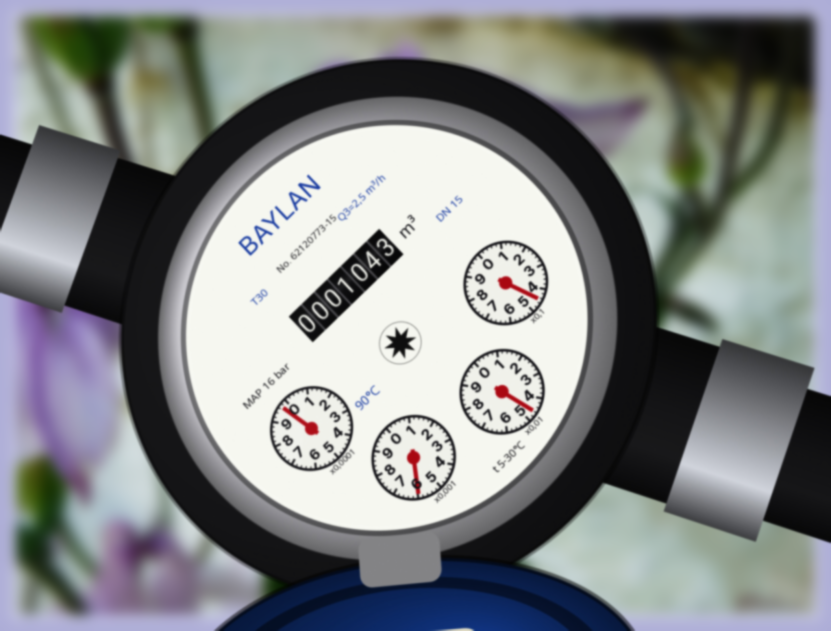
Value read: 1043.4459m³
